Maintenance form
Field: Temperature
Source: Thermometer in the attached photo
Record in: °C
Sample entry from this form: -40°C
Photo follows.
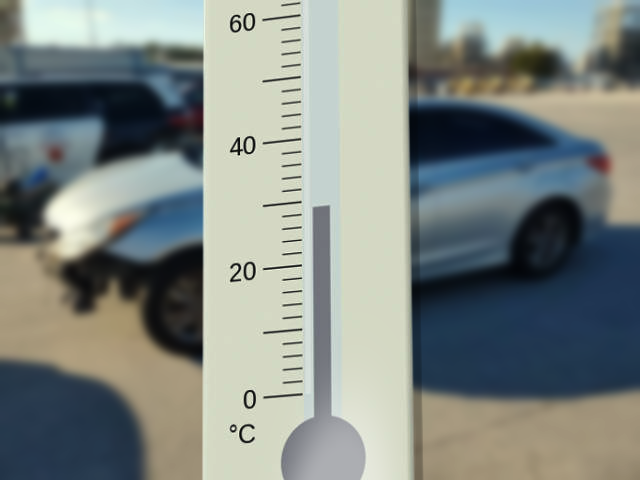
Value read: 29°C
